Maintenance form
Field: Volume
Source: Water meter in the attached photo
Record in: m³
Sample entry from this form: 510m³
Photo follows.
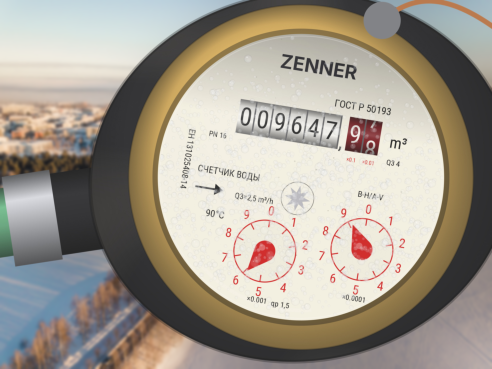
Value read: 9647.9759m³
